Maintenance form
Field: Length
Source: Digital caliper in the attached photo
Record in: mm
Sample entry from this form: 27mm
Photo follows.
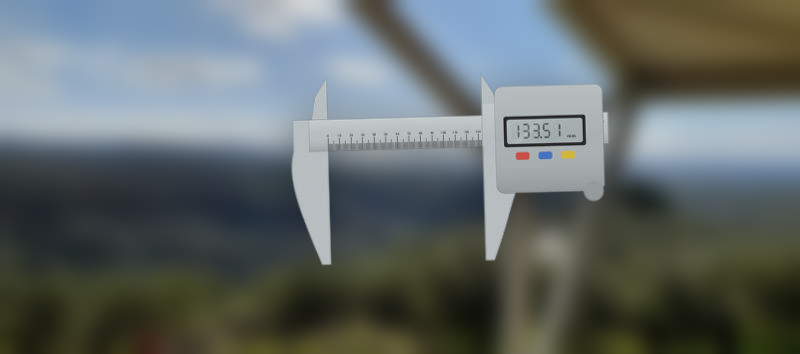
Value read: 133.51mm
